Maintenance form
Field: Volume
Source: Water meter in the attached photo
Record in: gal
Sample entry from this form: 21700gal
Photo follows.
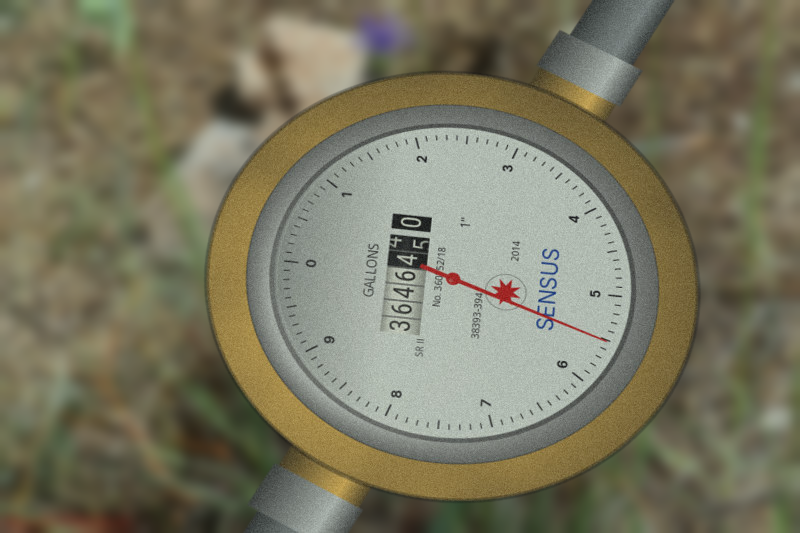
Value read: 3646445.5gal
